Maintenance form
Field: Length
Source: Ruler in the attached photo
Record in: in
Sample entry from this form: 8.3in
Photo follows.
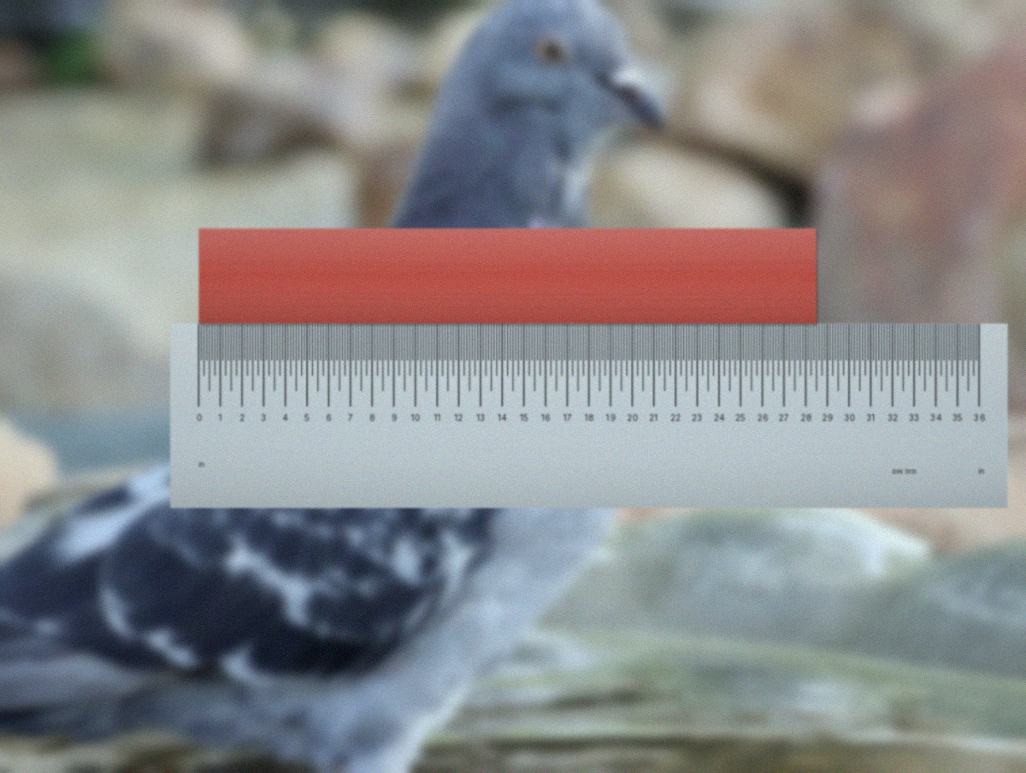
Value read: 28.5in
